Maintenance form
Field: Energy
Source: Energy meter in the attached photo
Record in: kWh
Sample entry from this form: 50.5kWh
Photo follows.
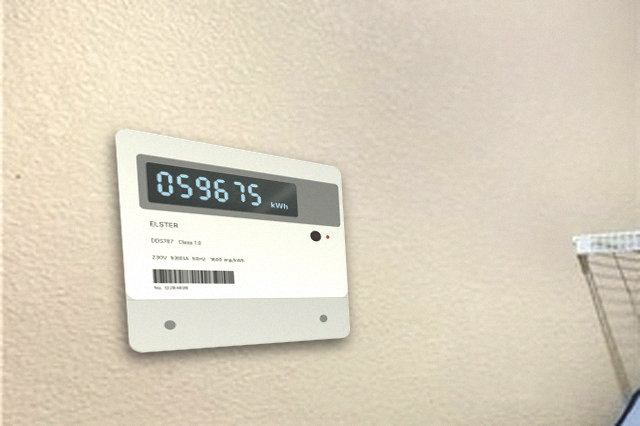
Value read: 59675kWh
